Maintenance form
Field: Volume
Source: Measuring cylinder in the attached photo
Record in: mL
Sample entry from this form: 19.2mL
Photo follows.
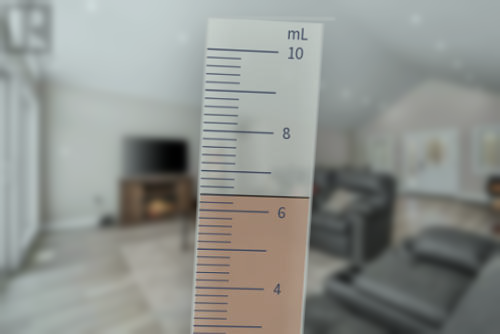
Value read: 6.4mL
